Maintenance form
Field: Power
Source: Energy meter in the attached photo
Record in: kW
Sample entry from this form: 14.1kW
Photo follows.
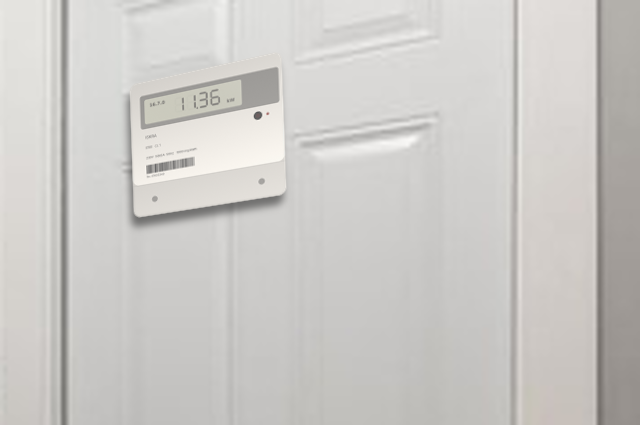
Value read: 11.36kW
